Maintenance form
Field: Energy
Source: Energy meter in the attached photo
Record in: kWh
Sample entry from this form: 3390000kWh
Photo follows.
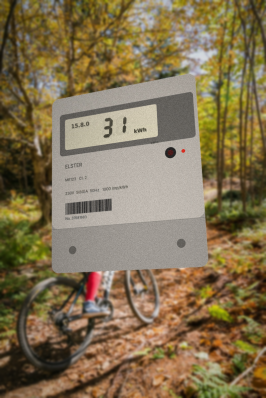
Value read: 31kWh
